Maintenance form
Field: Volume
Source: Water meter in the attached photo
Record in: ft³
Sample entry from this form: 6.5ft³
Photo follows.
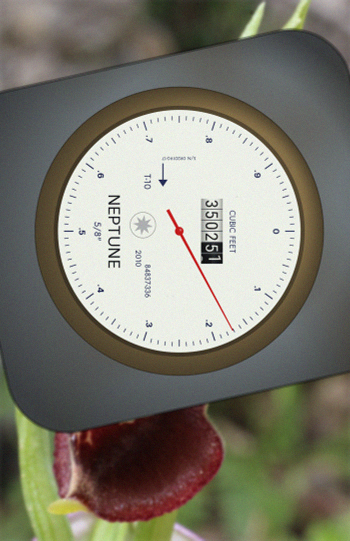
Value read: 350251.17ft³
